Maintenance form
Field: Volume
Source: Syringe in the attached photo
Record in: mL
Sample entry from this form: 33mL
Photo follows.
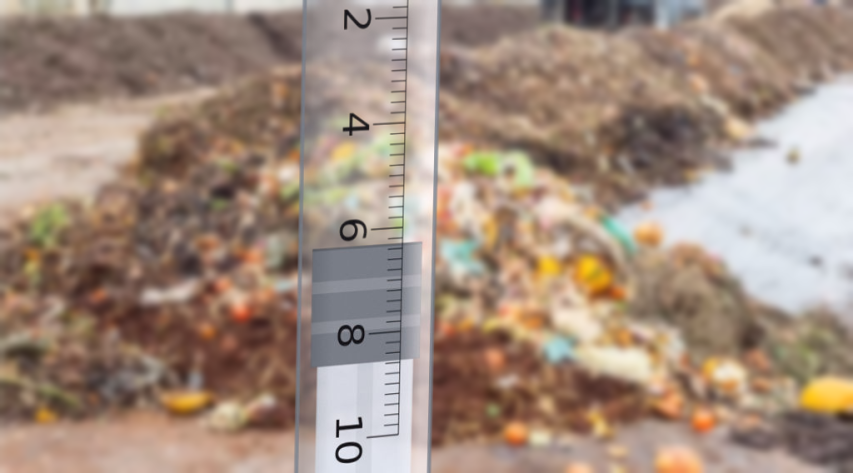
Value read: 6.3mL
